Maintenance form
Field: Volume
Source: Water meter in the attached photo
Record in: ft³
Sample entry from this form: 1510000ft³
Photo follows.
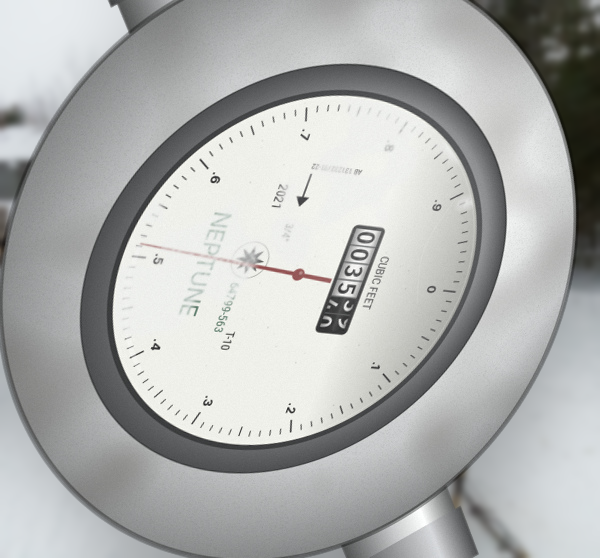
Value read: 3539.51ft³
